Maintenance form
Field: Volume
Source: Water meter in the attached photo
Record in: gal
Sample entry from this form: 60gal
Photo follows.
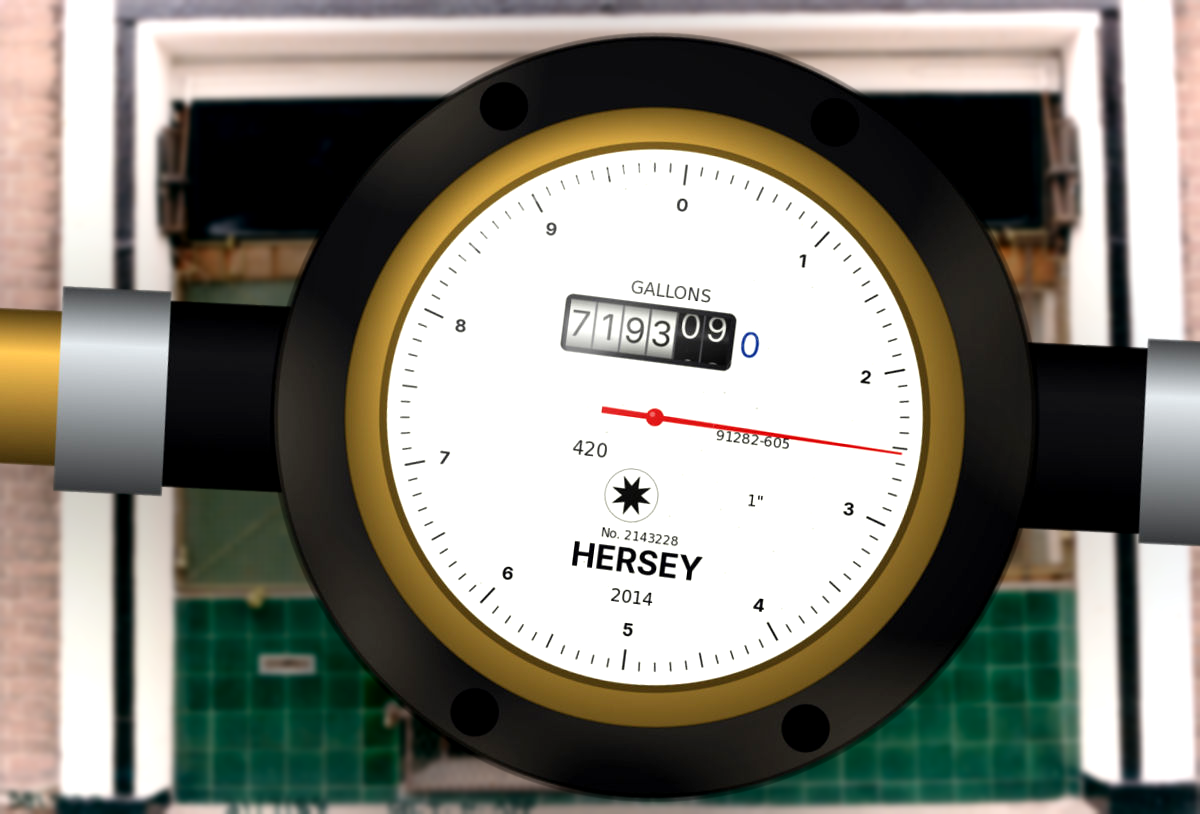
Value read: 7193092.5gal
